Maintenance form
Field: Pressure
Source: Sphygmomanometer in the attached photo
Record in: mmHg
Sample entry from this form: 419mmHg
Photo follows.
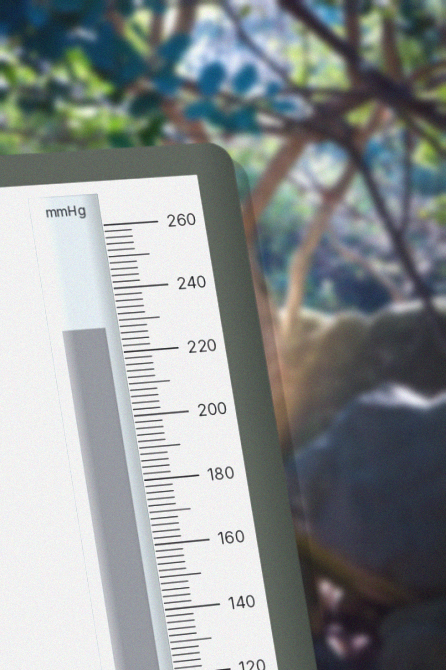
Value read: 228mmHg
